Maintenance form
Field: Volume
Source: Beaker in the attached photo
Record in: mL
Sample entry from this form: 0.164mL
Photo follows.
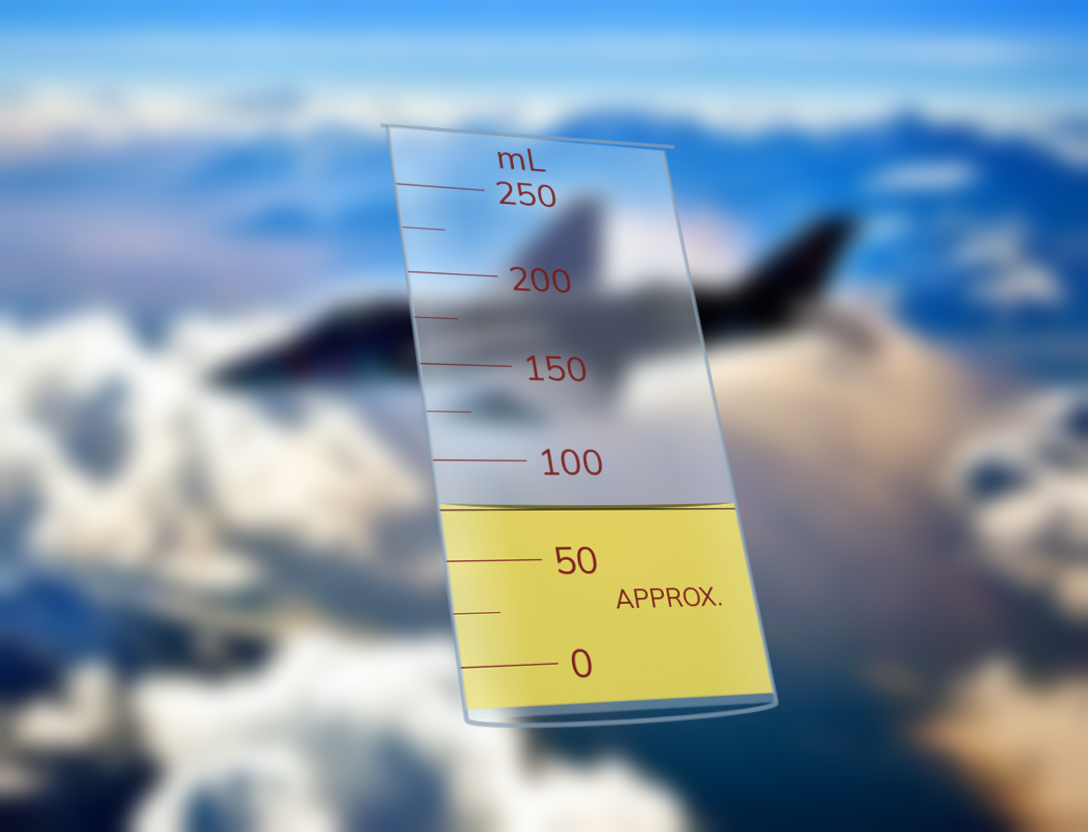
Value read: 75mL
